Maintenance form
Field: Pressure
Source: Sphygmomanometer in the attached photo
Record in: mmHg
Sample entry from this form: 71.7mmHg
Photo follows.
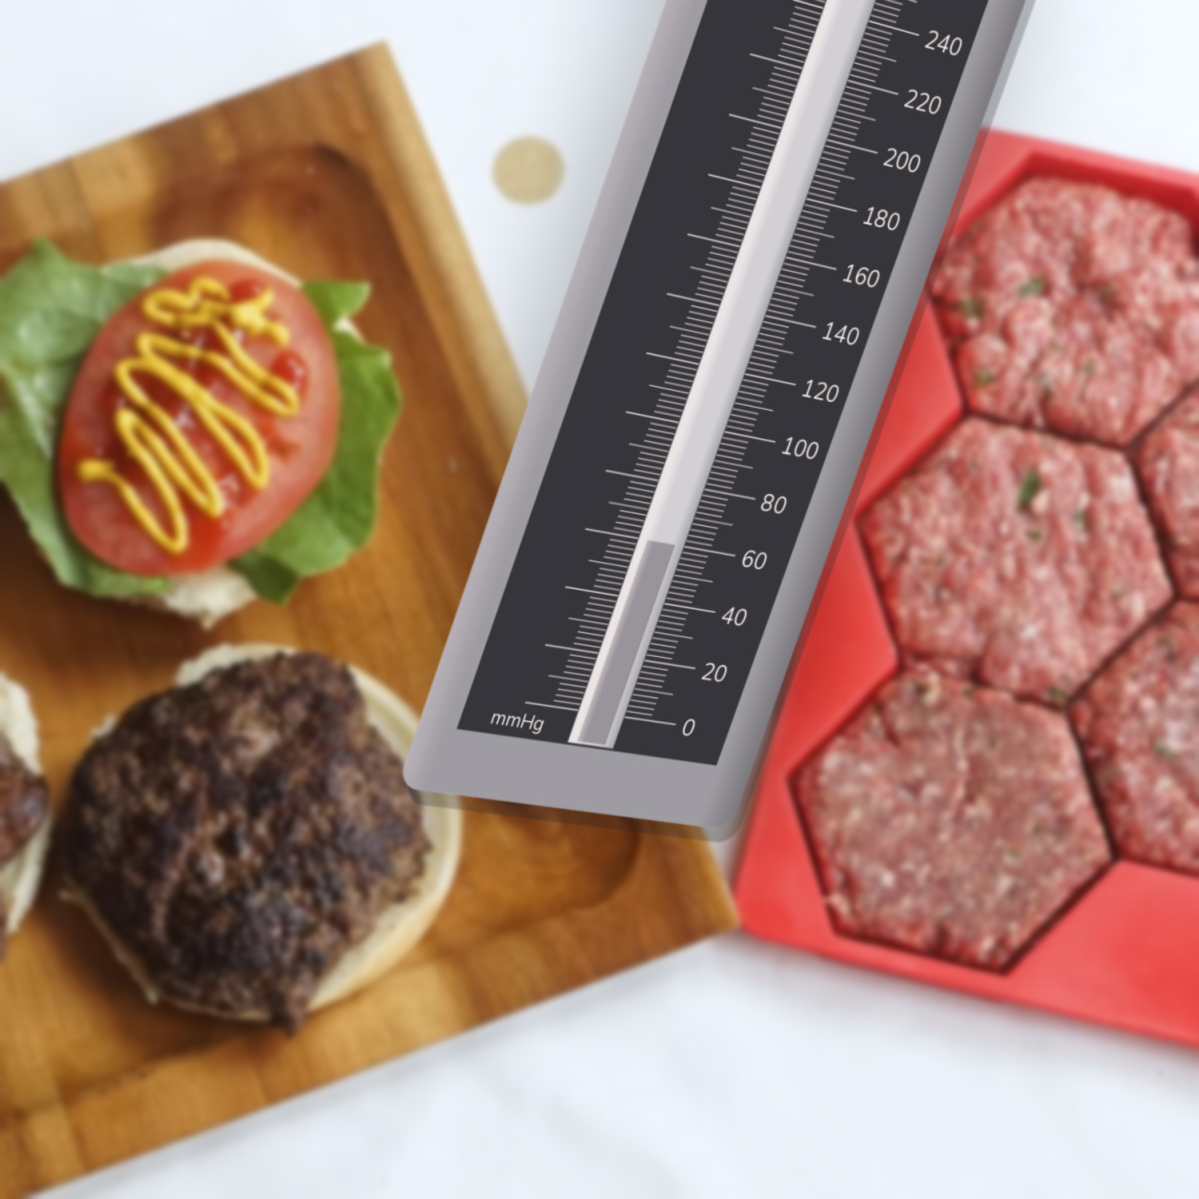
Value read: 60mmHg
